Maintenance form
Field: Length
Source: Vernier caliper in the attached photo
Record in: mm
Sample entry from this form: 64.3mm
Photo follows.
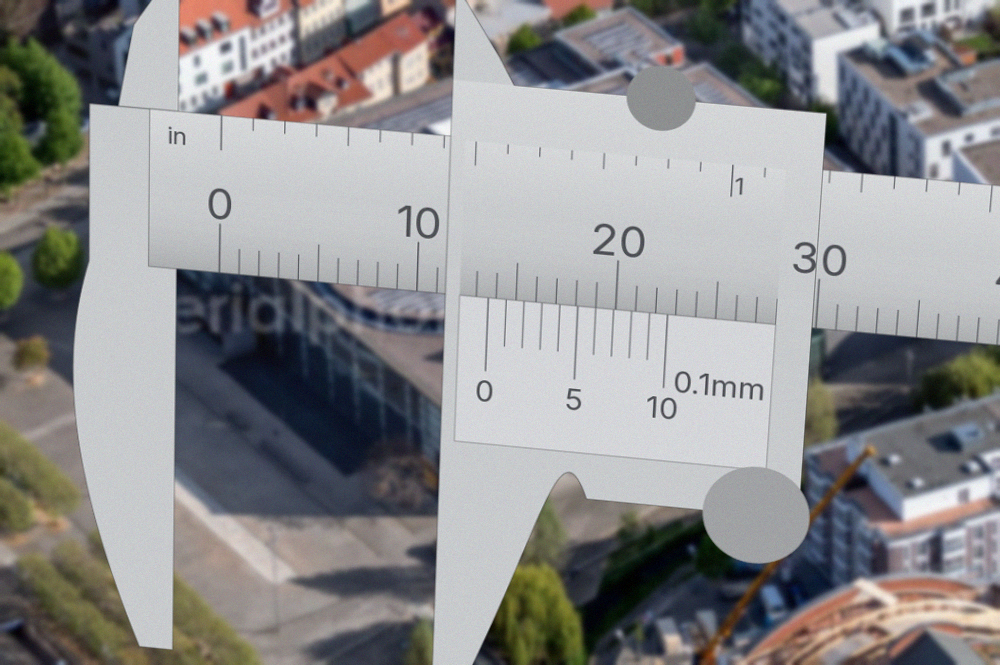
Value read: 13.6mm
